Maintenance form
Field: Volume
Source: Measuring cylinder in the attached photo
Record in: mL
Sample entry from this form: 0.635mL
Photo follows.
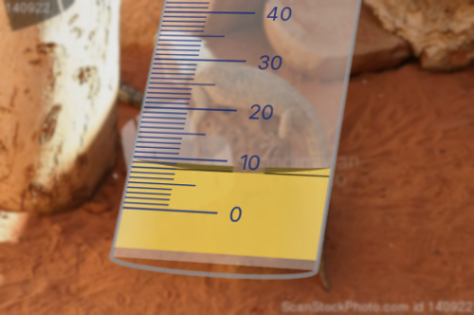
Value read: 8mL
